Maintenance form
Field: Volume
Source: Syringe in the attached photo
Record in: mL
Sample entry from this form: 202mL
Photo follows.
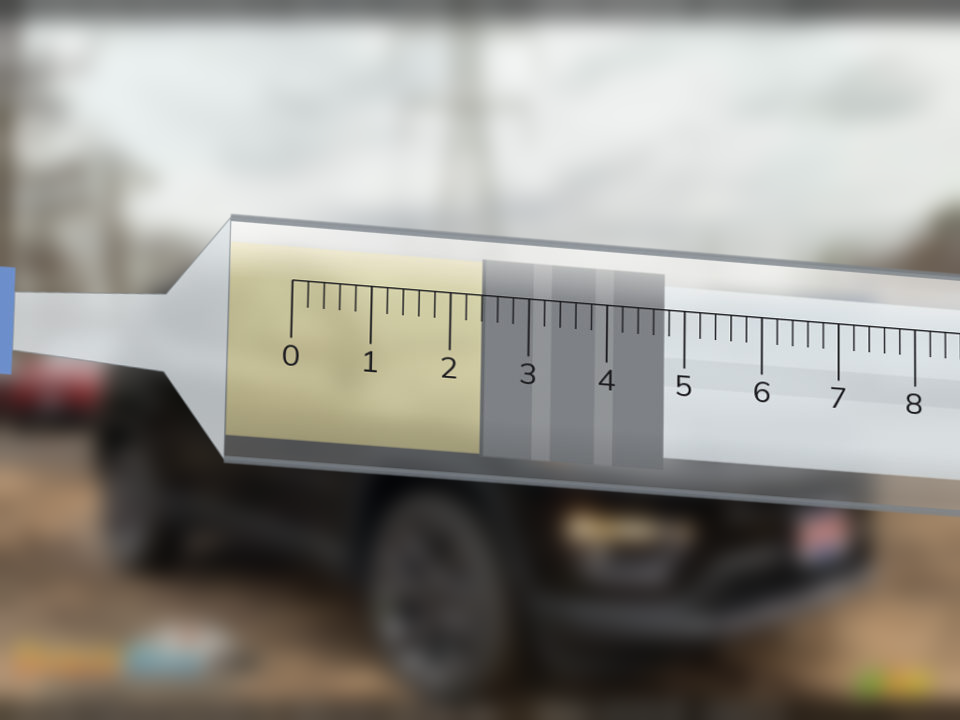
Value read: 2.4mL
